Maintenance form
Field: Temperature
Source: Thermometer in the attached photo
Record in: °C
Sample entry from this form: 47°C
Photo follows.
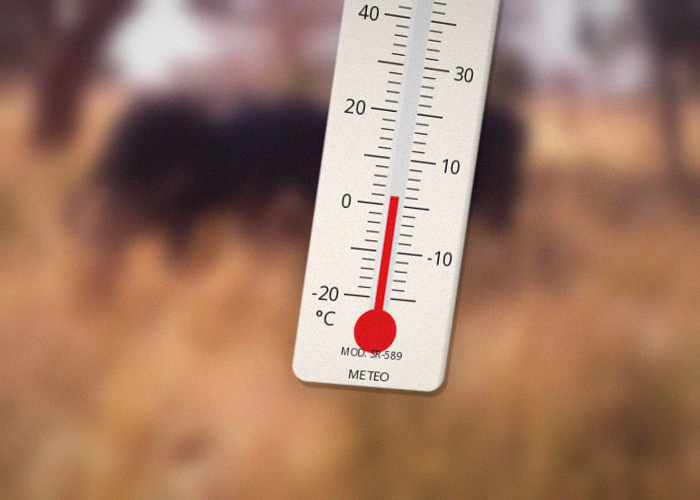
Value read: 2°C
